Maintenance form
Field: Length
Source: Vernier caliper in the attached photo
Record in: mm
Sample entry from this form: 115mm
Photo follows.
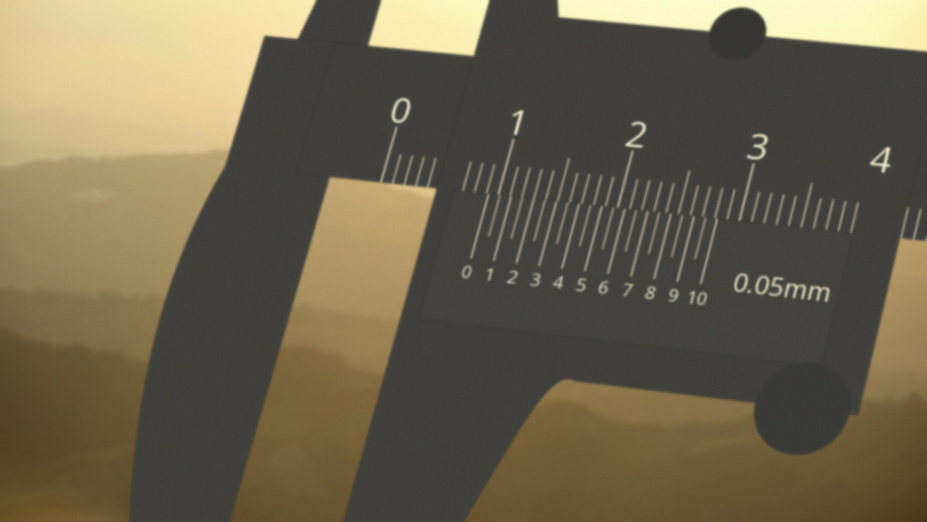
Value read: 9.2mm
